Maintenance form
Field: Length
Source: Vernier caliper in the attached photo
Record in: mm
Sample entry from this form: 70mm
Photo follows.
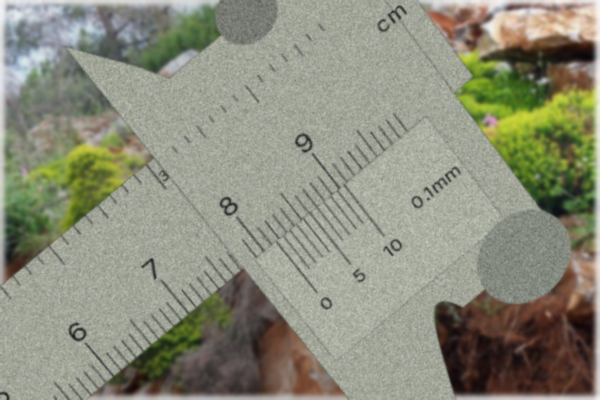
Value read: 81.6mm
